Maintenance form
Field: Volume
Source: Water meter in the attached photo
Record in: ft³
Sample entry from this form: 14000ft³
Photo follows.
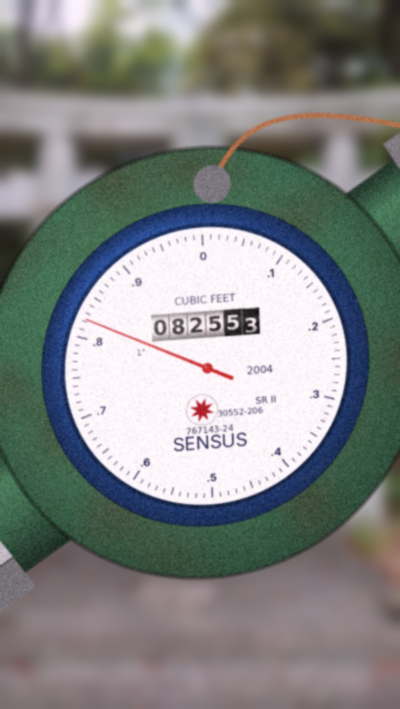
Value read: 82552.82ft³
